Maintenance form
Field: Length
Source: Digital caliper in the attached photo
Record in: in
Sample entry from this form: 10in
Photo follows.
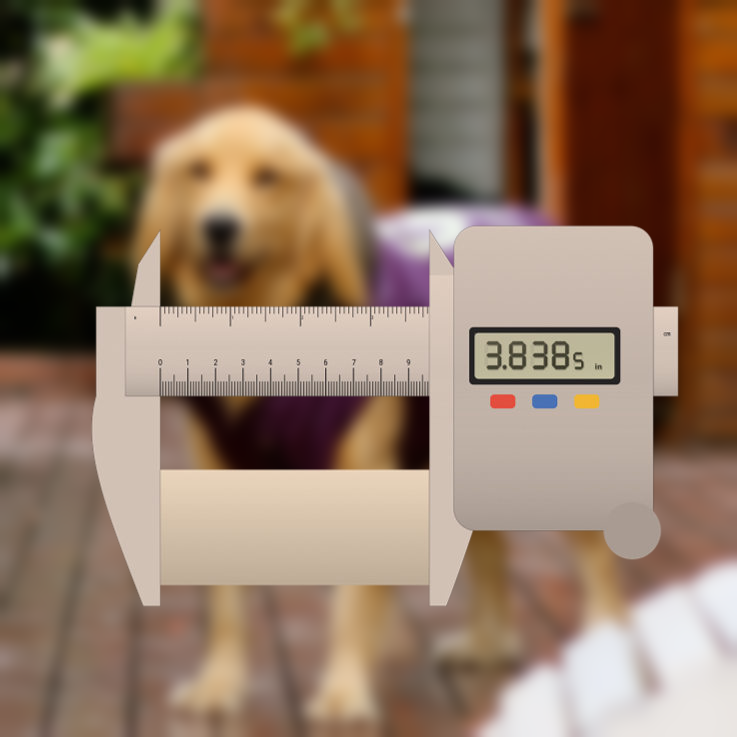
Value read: 3.8385in
